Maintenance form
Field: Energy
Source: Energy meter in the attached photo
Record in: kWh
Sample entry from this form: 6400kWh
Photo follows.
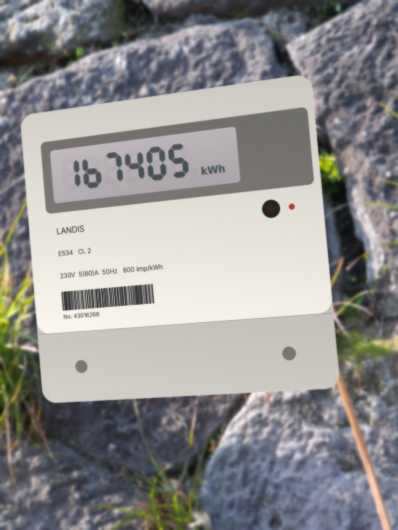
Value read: 167405kWh
